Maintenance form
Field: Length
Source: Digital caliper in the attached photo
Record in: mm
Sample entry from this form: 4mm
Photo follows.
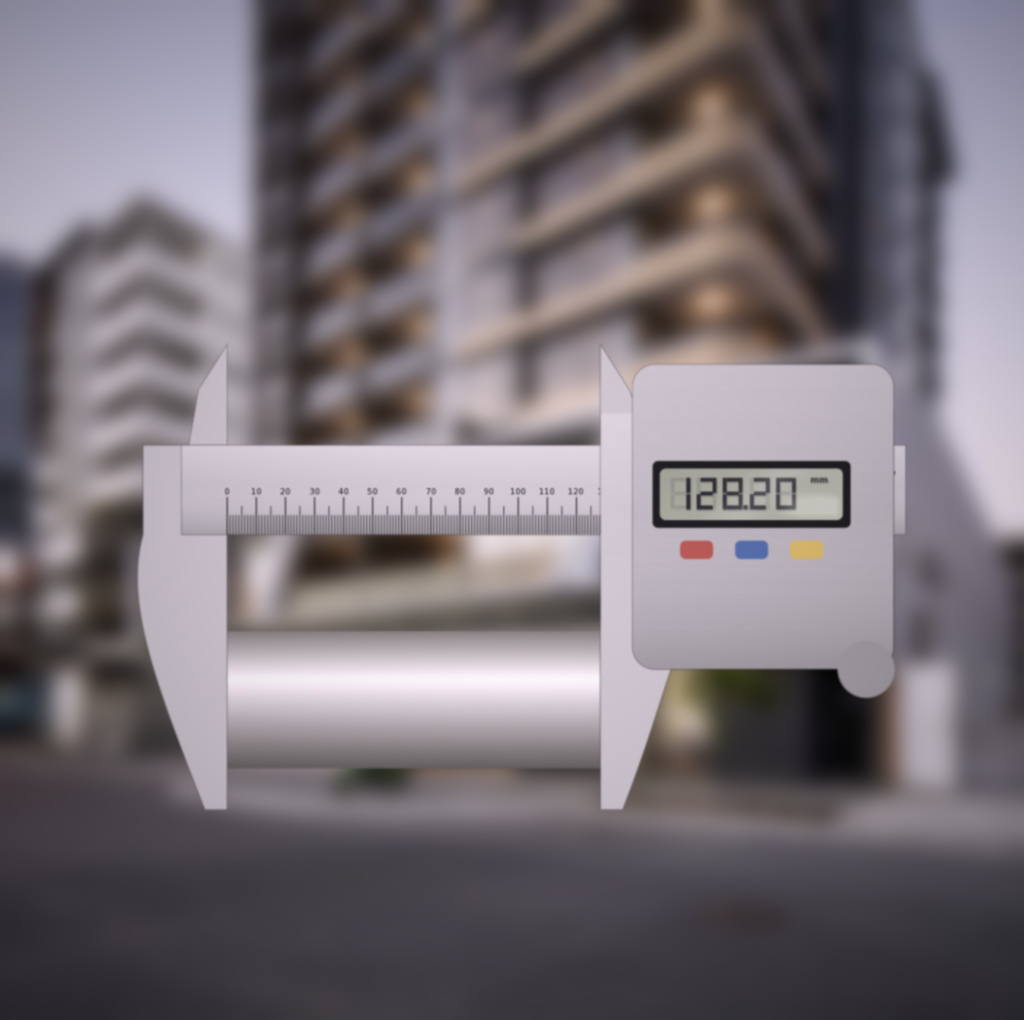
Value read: 128.20mm
